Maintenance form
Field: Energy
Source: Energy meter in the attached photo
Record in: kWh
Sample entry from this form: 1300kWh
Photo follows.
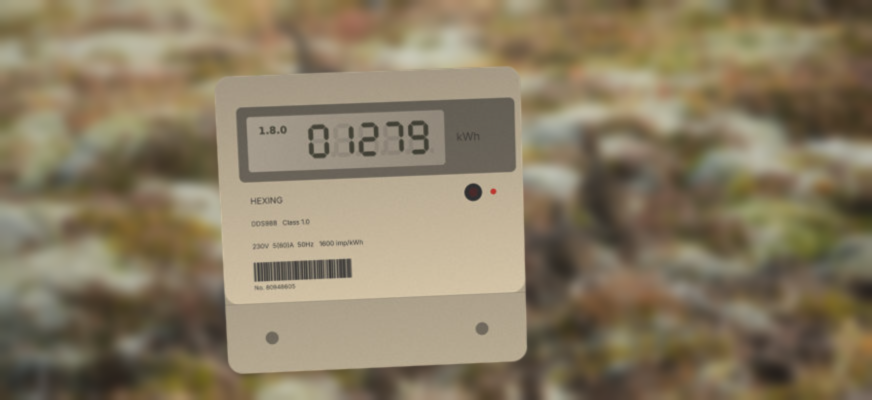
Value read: 1279kWh
